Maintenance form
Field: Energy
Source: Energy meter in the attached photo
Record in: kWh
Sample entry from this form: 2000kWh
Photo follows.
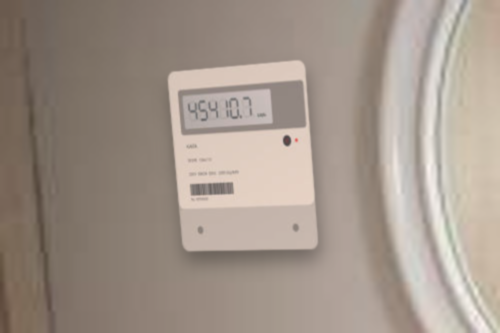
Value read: 45410.7kWh
